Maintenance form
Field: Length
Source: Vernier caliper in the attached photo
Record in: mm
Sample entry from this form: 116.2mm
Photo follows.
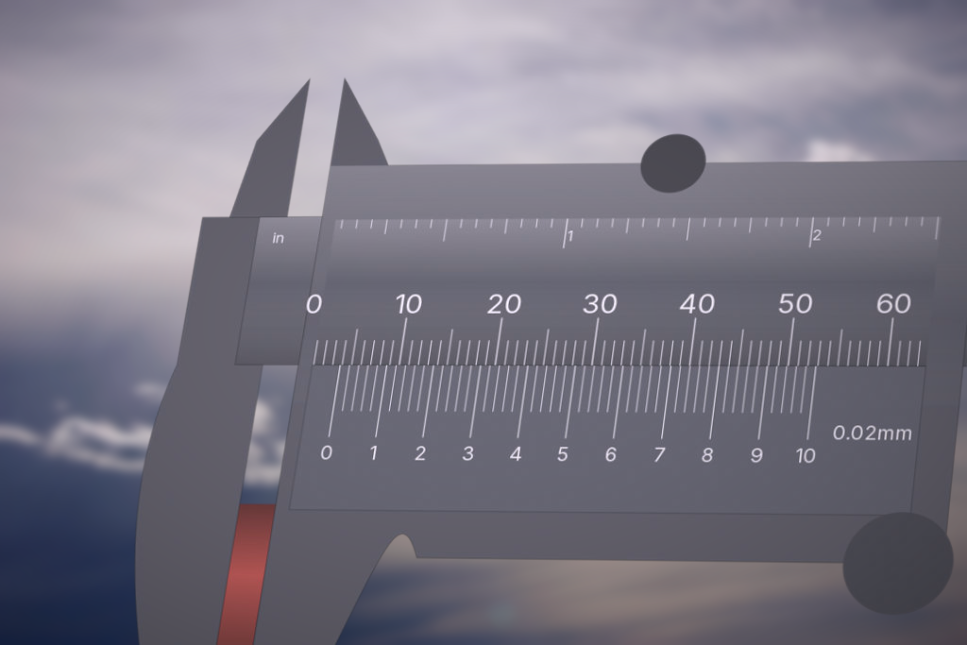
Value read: 3.8mm
